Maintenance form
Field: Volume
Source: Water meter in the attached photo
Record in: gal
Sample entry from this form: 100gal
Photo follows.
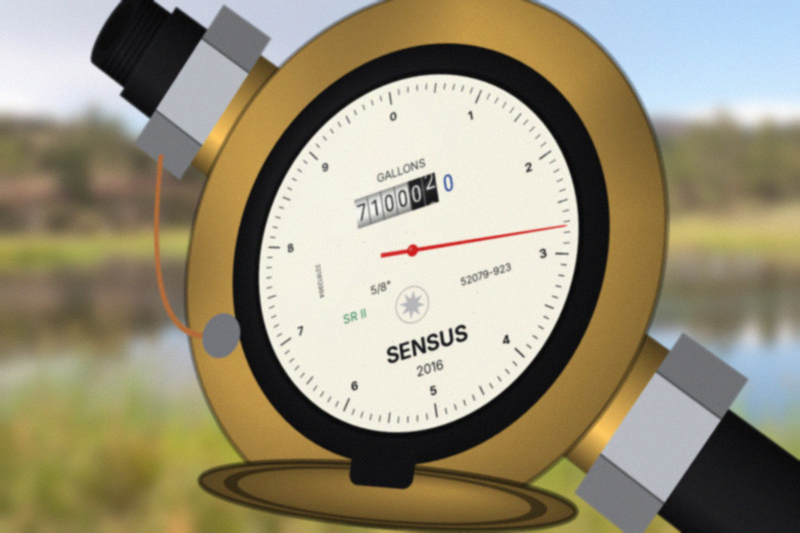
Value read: 7100022.7gal
